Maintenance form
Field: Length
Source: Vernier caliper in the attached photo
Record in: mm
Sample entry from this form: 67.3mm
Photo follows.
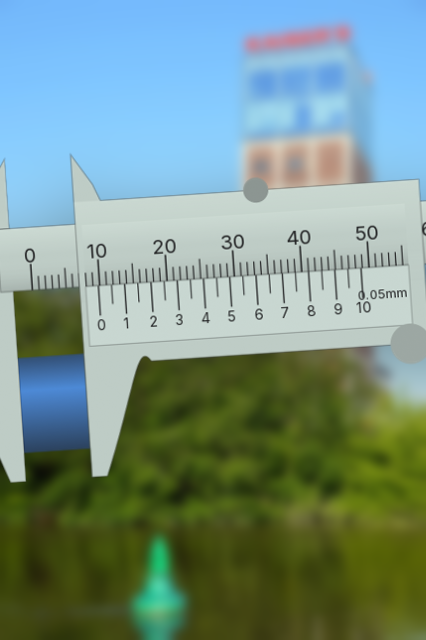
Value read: 9.8mm
